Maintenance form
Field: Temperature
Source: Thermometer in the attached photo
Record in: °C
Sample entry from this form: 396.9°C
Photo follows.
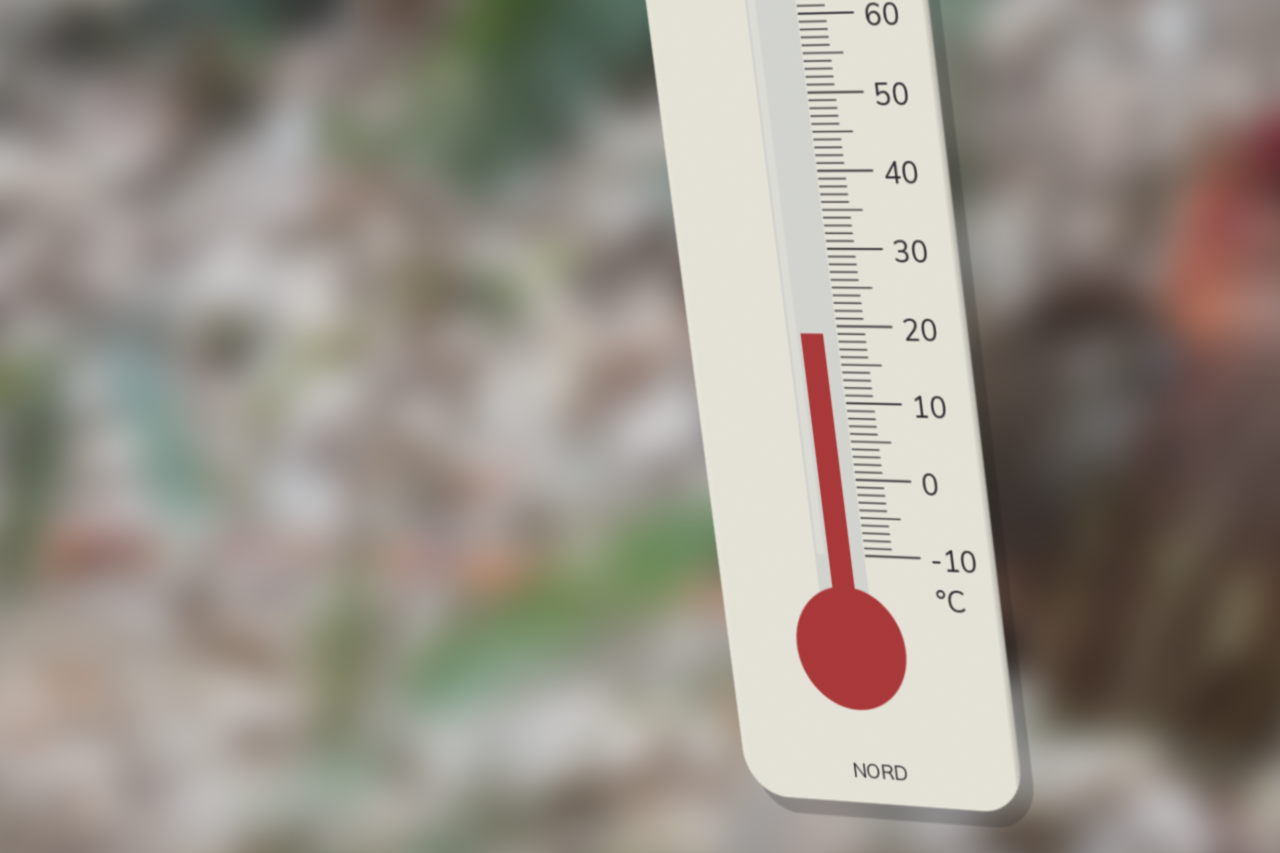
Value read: 19°C
